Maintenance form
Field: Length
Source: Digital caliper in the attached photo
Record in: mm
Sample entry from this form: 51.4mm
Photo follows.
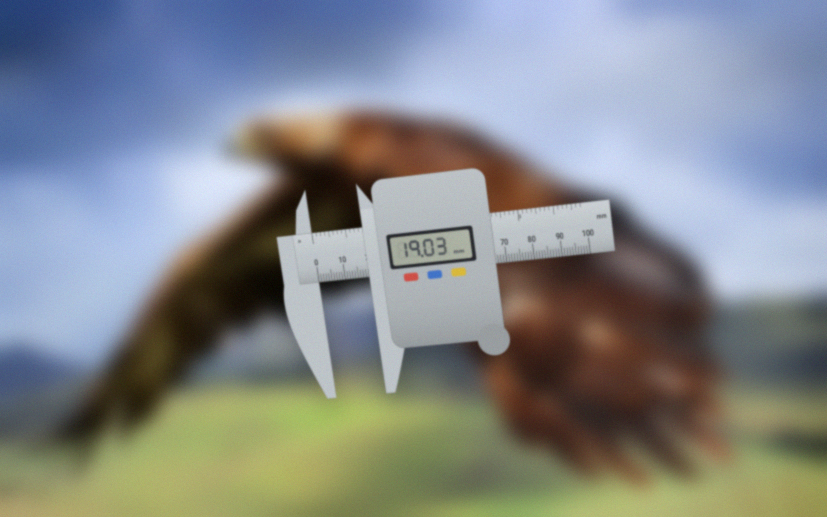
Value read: 19.03mm
